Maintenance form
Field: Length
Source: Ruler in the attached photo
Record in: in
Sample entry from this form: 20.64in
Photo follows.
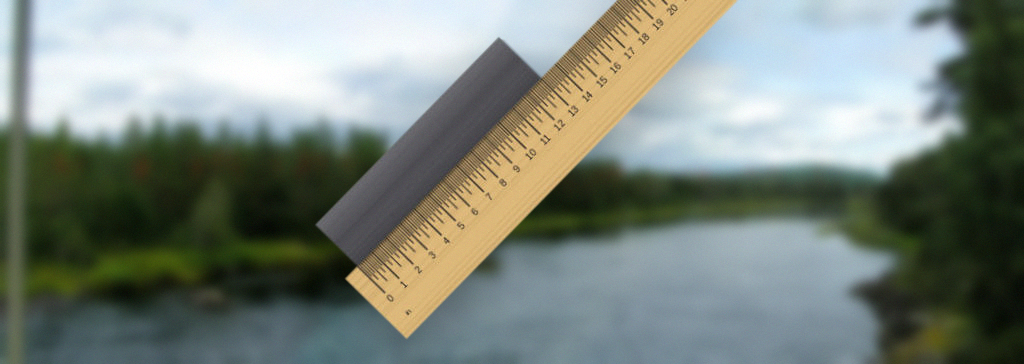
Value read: 13in
